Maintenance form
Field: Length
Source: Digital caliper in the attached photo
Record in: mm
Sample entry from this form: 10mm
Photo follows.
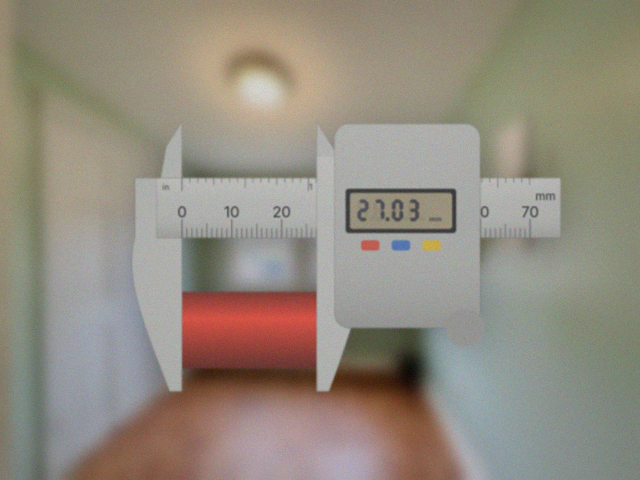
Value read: 27.03mm
